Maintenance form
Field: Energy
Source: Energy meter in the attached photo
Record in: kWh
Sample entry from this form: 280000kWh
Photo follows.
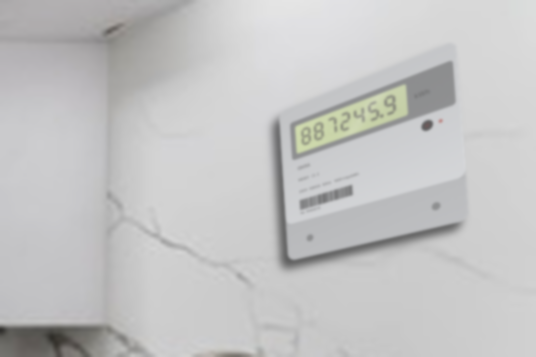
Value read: 887245.9kWh
